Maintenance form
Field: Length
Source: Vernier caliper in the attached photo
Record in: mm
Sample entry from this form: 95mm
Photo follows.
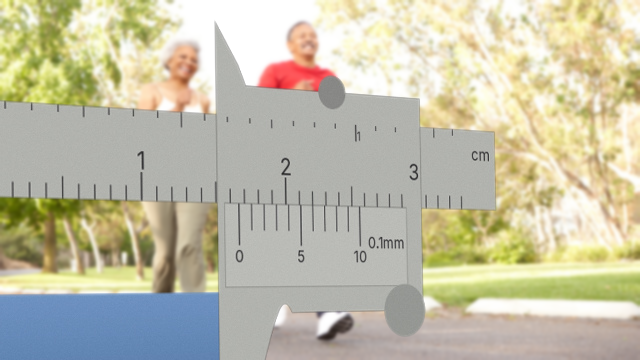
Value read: 16.6mm
